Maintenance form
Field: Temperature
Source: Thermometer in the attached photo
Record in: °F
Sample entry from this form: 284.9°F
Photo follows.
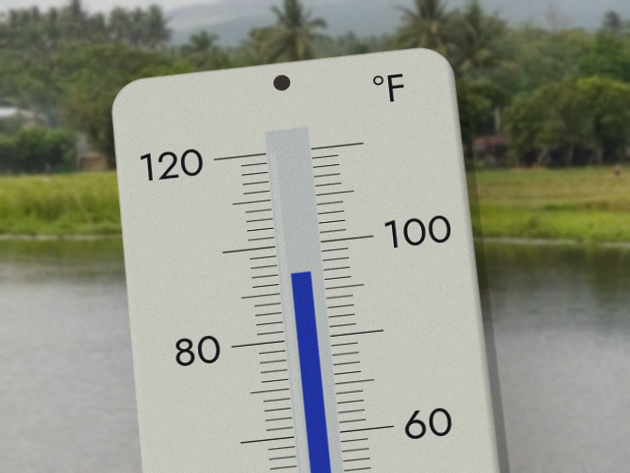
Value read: 94°F
